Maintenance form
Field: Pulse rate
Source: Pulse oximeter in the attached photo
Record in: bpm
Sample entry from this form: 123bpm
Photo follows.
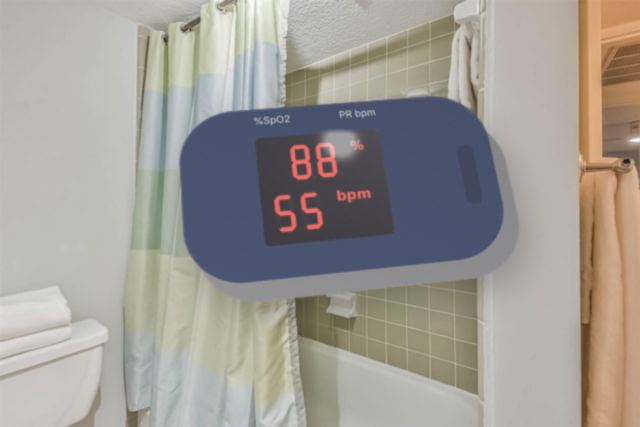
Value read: 55bpm
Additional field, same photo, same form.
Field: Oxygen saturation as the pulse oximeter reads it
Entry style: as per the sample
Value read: 88%
